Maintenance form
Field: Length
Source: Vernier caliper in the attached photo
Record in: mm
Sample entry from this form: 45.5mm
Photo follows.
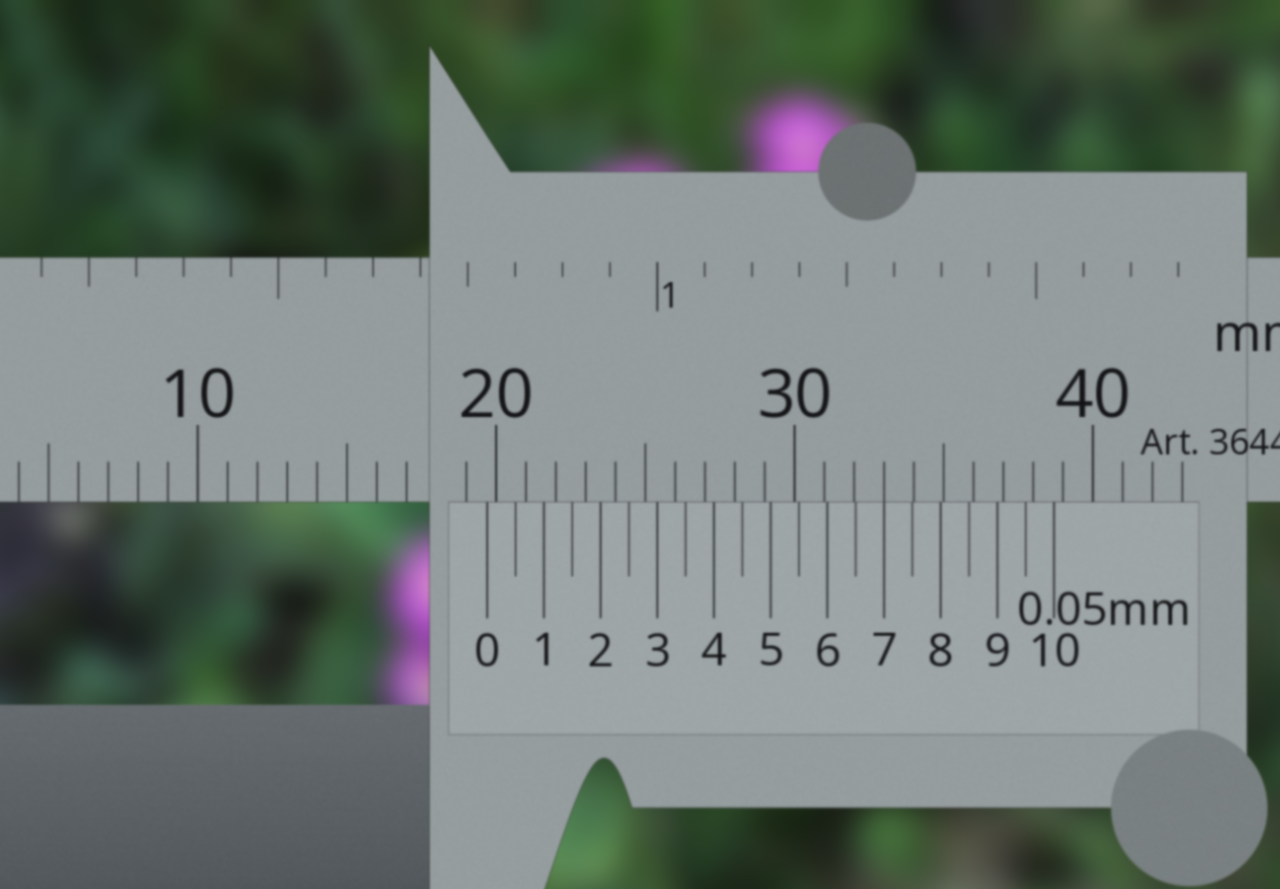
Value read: 19.7mm
